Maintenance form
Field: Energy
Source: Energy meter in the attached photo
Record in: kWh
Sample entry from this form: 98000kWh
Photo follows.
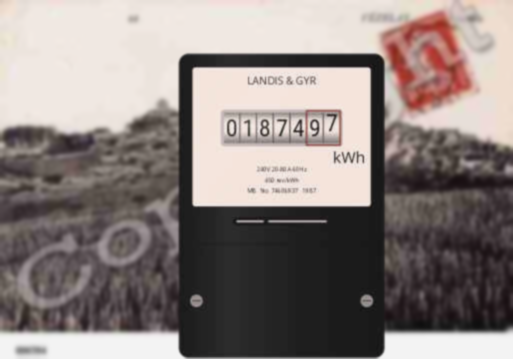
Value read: 1874.97kWh
